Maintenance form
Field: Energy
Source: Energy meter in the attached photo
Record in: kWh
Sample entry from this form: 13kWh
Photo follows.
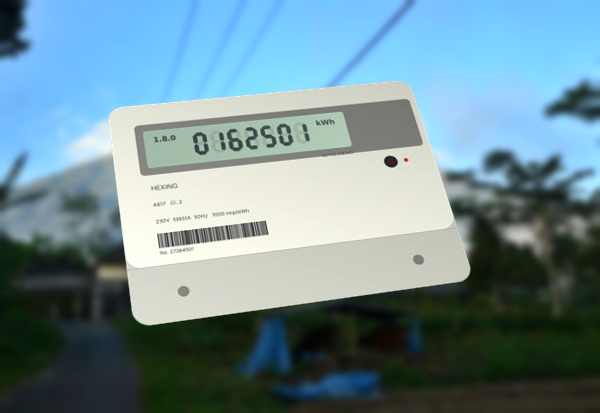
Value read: 162501kWh
